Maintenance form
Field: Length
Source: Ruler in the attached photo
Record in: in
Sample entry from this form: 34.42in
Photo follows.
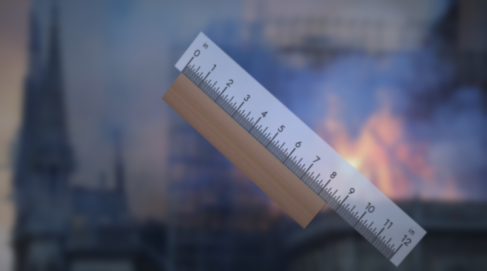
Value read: 8.5in
